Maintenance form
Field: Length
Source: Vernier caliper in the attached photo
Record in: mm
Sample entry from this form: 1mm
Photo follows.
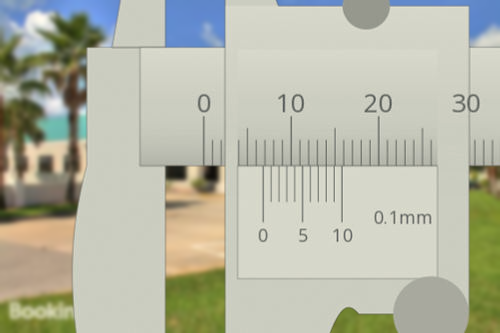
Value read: 6.8mm
